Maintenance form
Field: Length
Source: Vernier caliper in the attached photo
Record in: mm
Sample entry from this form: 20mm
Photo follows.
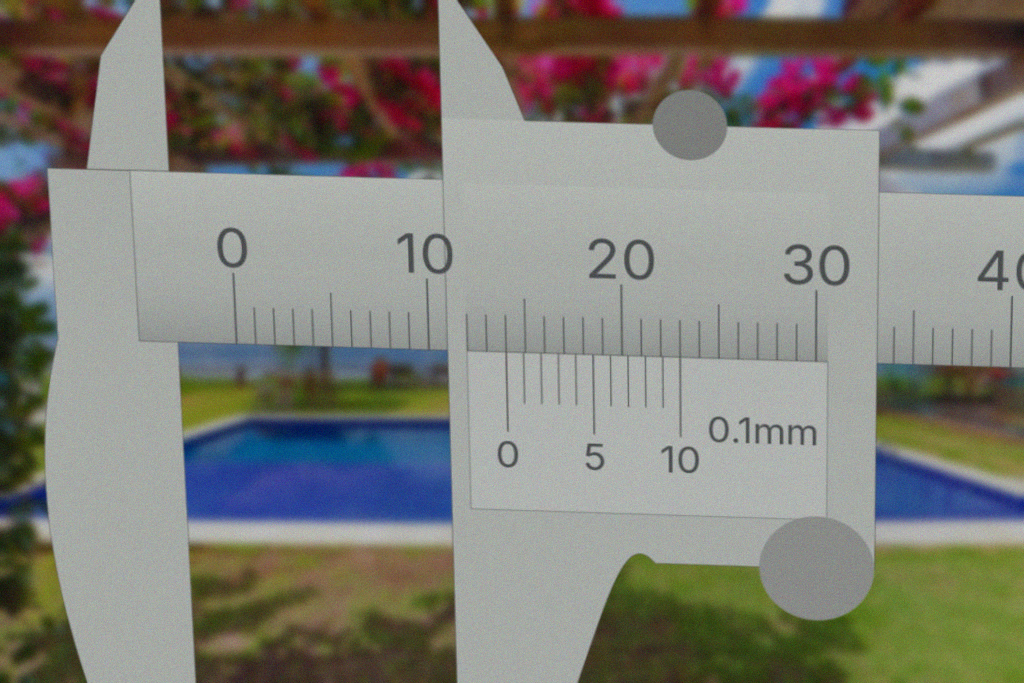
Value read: 14.0mm
